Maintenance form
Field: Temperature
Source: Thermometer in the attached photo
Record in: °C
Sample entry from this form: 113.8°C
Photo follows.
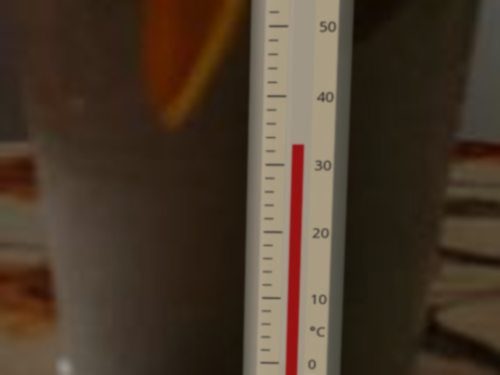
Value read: 33°C
